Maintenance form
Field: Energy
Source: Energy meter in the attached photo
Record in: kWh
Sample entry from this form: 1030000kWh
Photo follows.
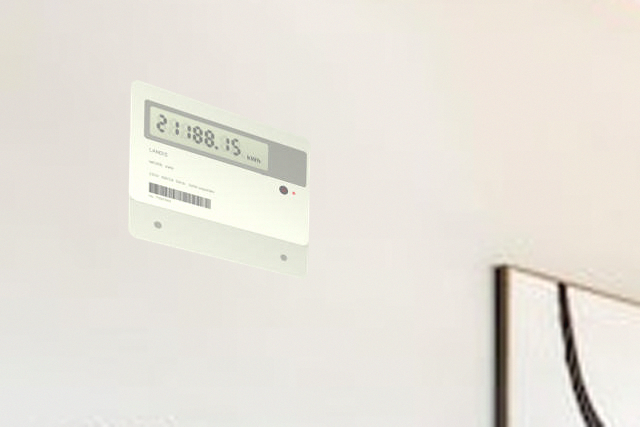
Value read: 21188.15kWh
